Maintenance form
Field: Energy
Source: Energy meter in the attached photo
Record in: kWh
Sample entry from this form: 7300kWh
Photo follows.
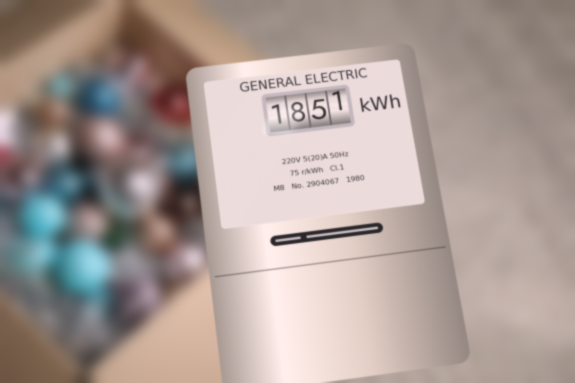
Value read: 1851kWh
